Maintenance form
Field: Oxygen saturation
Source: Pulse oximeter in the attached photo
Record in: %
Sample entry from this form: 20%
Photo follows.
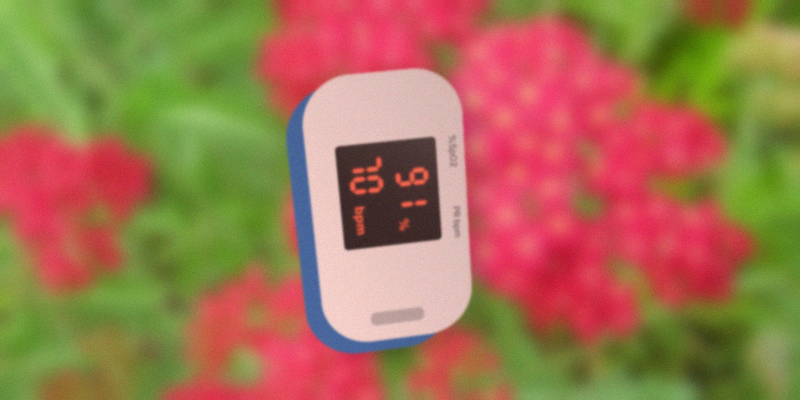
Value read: 91%
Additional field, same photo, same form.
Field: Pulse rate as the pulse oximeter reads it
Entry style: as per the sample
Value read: 70bpm
